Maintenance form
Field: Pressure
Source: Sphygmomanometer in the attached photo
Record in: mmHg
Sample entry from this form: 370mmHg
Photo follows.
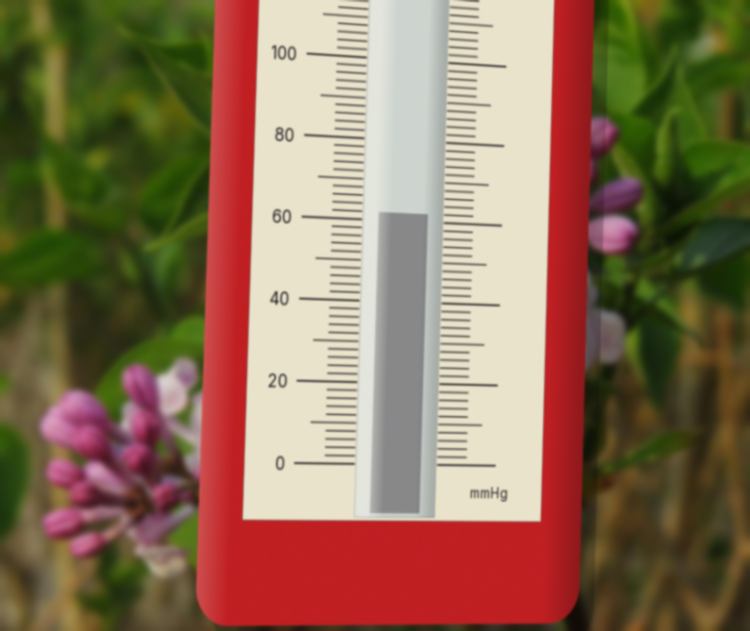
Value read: 62mmHg
